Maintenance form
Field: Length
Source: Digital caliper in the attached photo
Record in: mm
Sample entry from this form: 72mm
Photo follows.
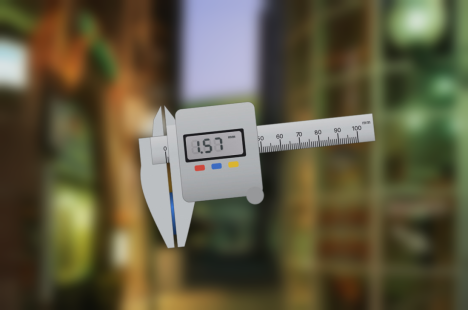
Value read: 1.57mm
